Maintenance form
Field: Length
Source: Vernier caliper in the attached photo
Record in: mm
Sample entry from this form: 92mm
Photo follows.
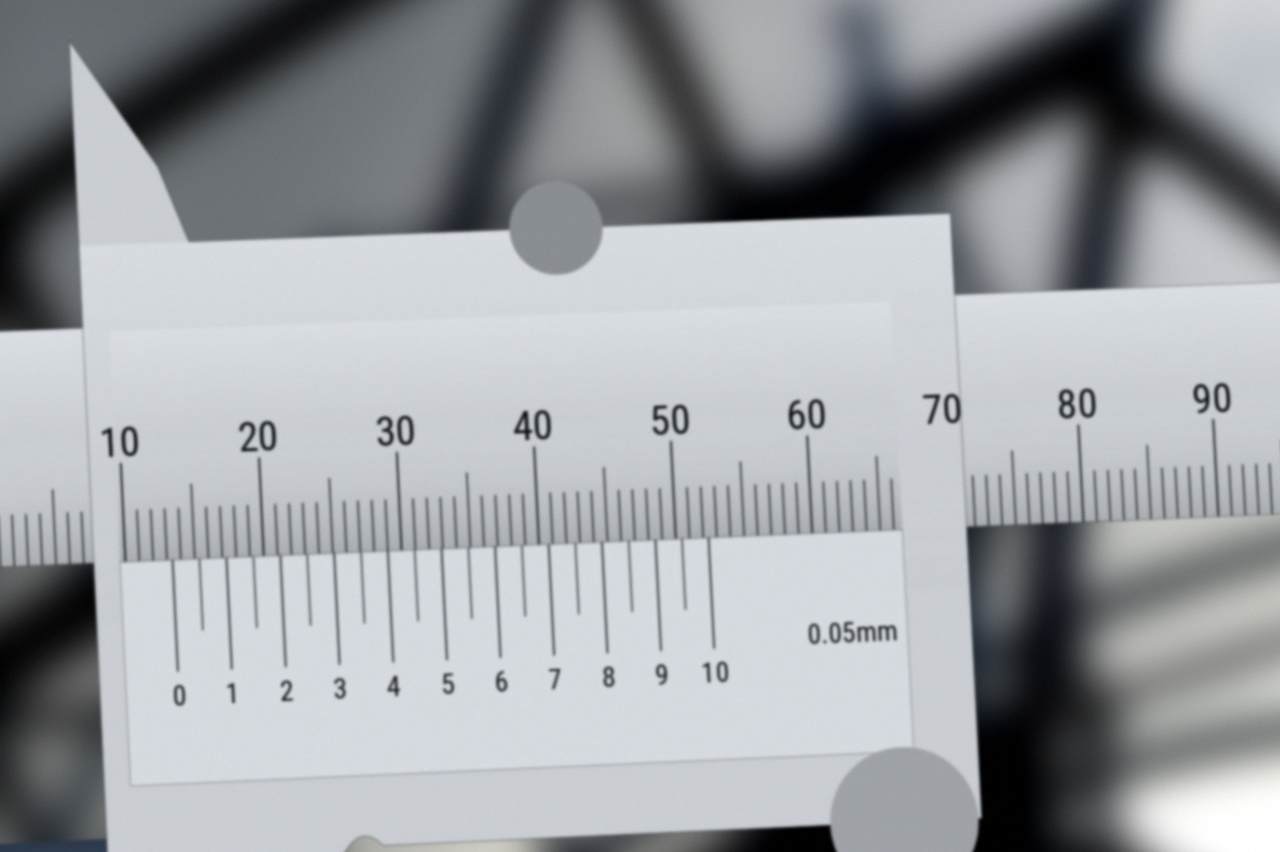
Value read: 13.4mm
